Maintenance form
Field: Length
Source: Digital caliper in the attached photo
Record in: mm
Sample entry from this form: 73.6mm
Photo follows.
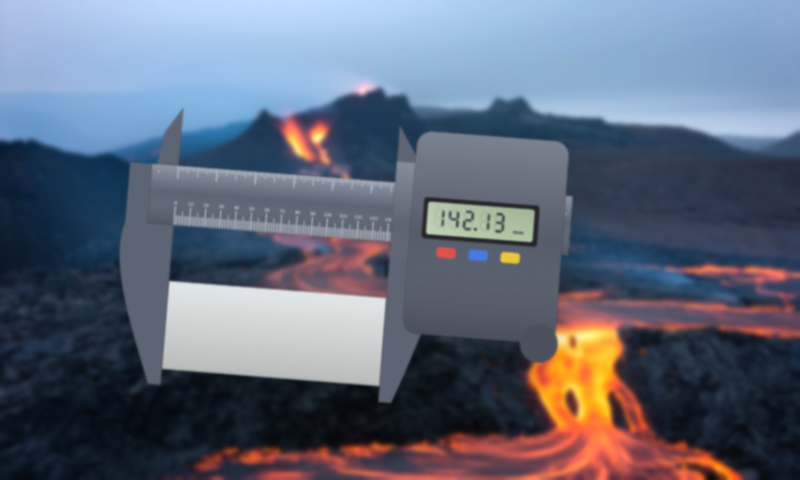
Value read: 142.13mm
